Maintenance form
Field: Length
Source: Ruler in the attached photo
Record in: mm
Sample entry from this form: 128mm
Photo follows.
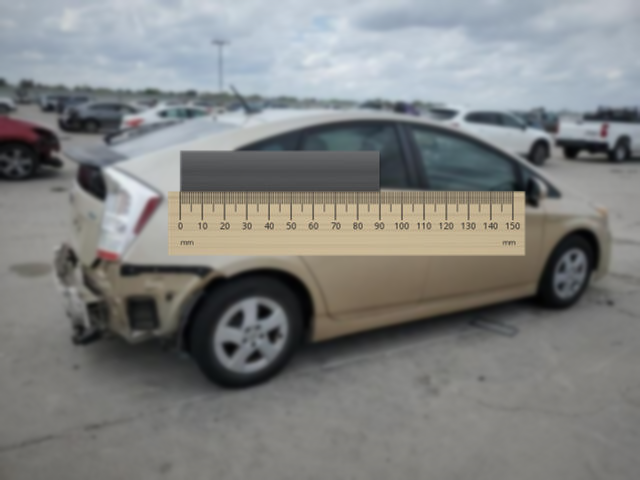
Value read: 90mm
